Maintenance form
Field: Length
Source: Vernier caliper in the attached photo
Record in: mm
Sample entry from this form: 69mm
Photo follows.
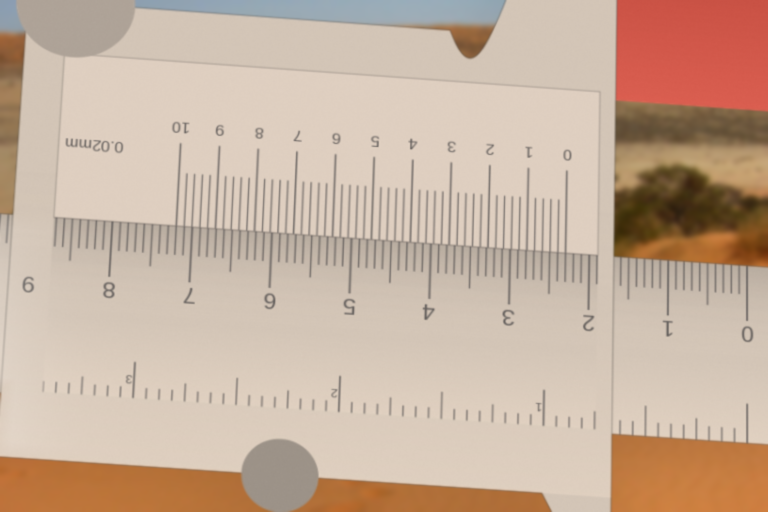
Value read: 23.0mm
